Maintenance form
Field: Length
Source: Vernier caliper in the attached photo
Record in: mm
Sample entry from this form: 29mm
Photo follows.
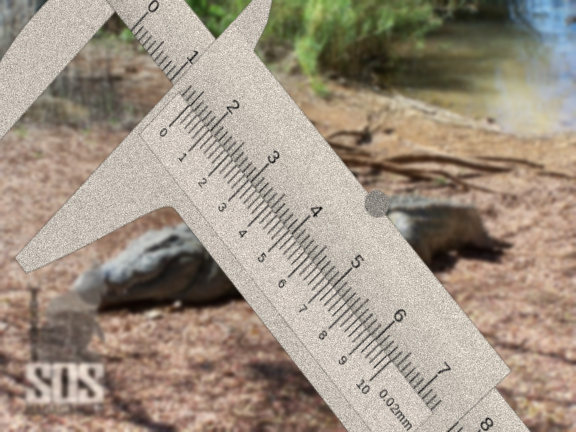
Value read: 14.8mm
